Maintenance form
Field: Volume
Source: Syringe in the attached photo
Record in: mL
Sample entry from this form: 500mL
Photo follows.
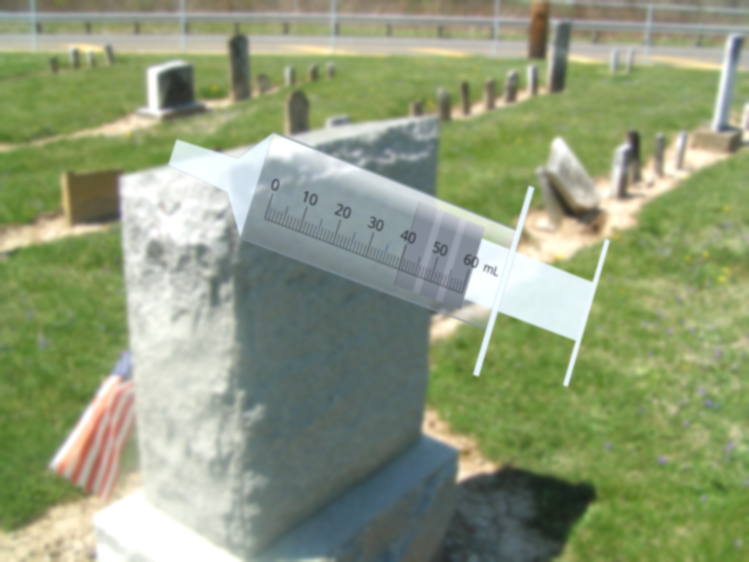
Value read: 40mL
